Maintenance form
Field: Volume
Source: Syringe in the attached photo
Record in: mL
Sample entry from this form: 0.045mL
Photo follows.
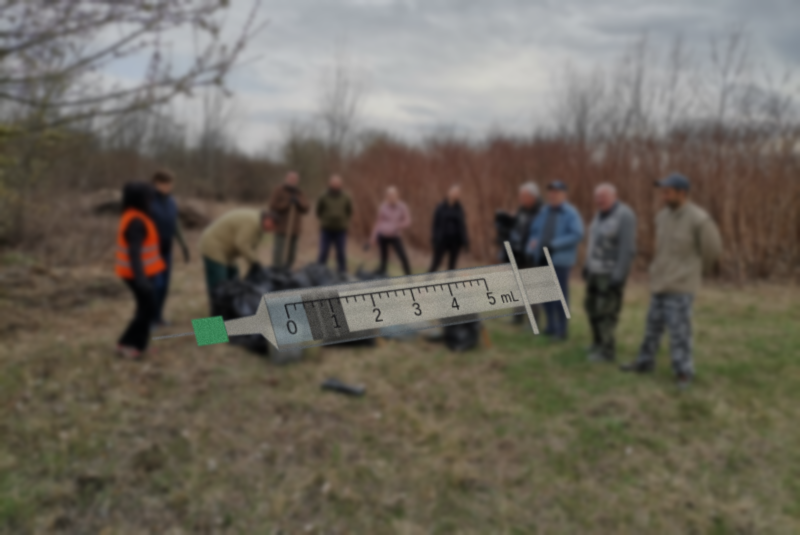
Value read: 0.4mL
